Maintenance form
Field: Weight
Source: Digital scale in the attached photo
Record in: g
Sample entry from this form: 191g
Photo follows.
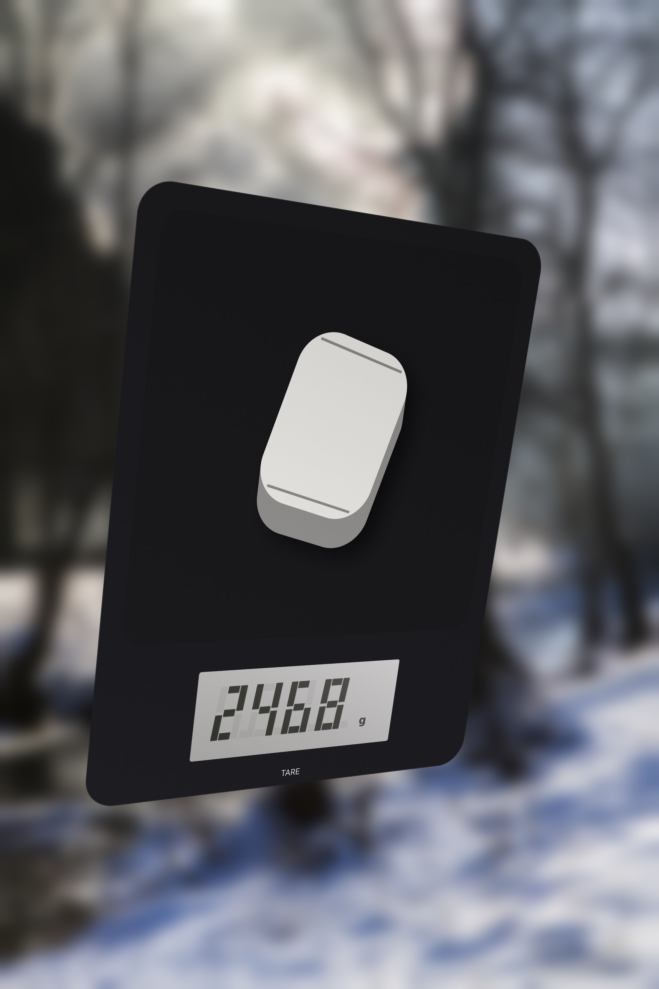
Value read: 2468g
